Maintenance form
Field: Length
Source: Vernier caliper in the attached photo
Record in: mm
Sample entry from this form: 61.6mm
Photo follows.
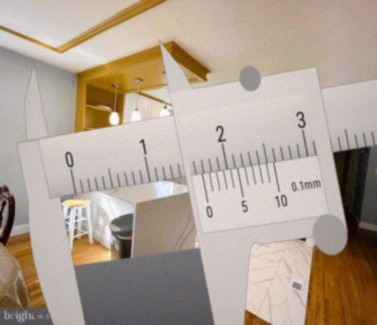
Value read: 16.8mm
